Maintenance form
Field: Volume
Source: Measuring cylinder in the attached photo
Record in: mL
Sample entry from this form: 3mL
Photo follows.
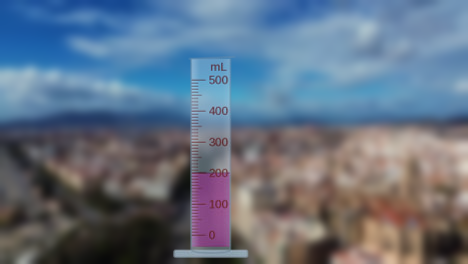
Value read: 200mL
